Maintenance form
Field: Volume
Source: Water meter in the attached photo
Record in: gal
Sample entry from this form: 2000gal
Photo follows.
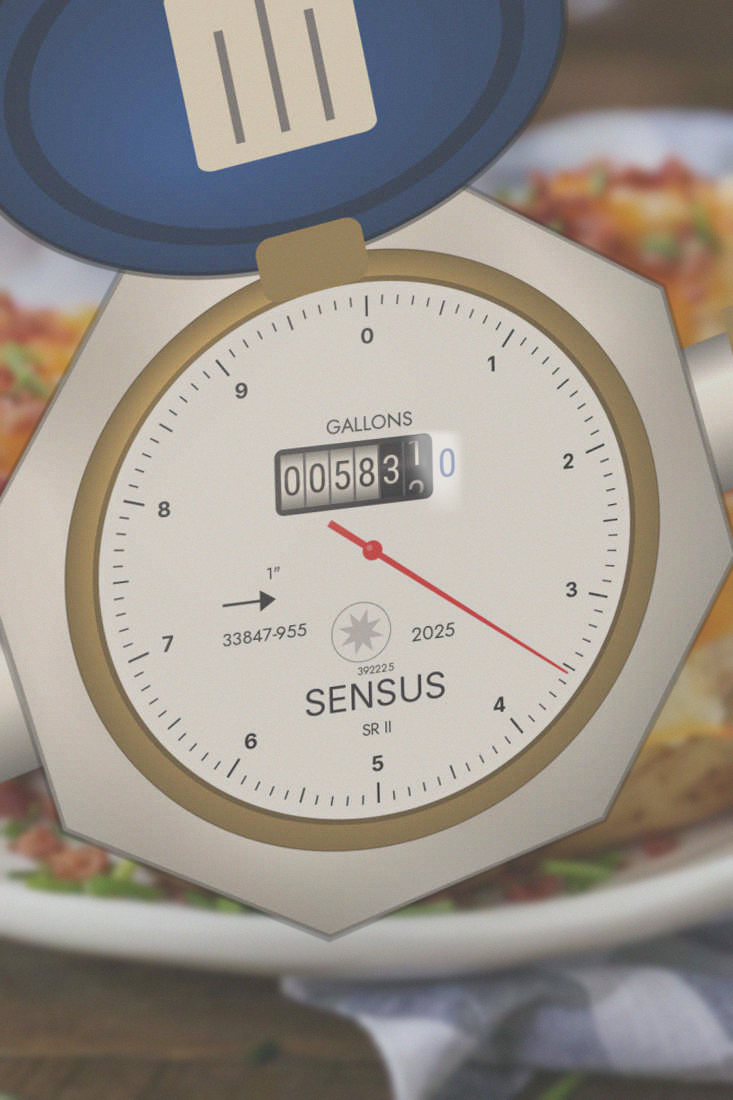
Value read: 58313.5gal
